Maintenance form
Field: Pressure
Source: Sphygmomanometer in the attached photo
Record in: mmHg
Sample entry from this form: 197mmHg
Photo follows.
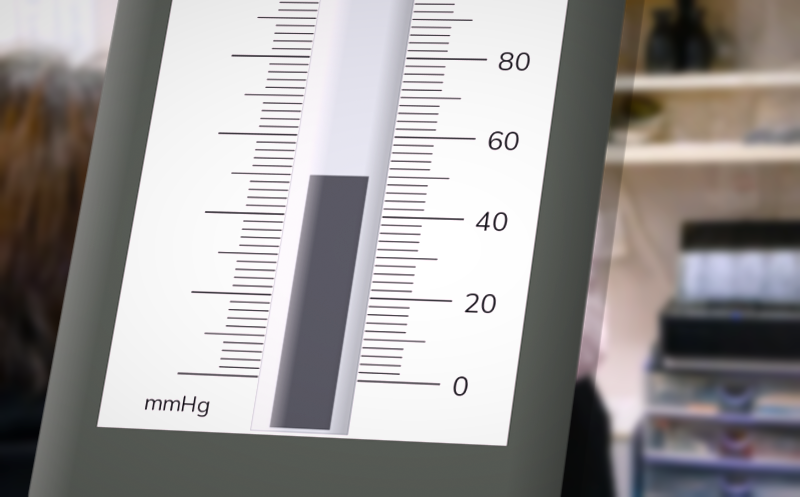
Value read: 50mmHg
